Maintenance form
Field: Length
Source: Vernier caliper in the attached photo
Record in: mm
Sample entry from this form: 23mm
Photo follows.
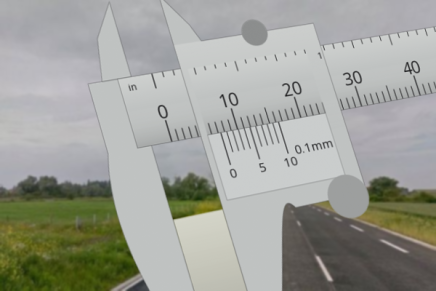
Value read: 7.4mm
